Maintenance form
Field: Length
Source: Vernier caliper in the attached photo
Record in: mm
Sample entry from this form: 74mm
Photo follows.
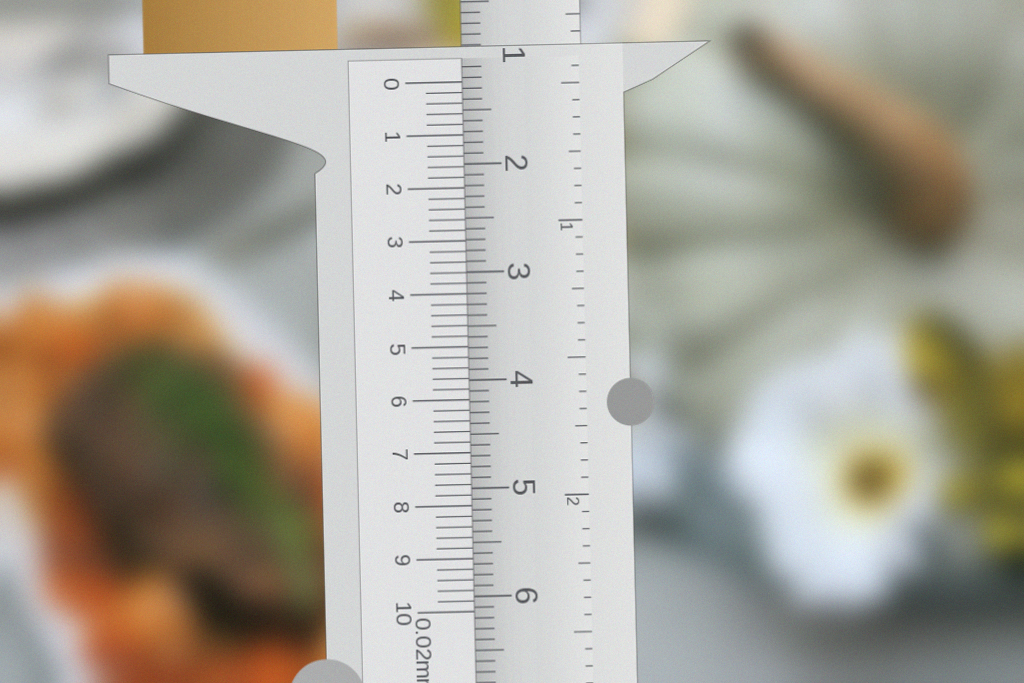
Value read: 12.4mm
